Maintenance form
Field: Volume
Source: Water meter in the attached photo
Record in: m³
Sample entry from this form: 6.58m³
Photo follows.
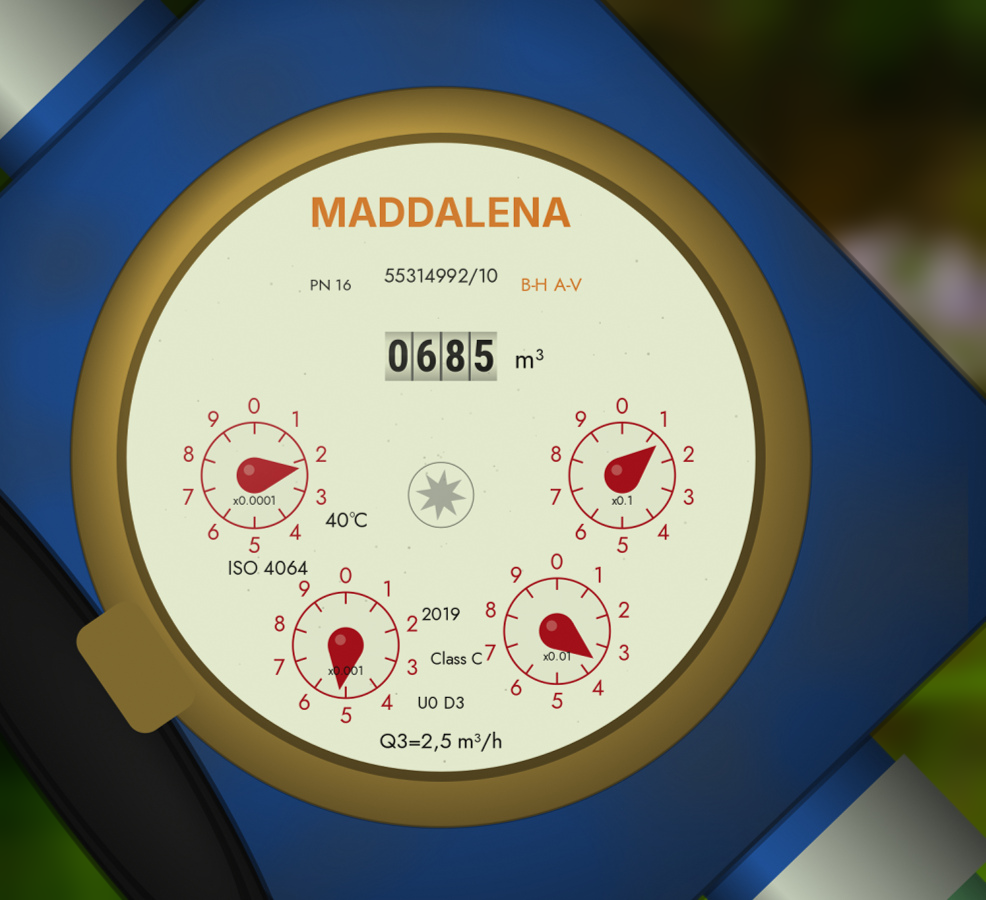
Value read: 685.1352m³
